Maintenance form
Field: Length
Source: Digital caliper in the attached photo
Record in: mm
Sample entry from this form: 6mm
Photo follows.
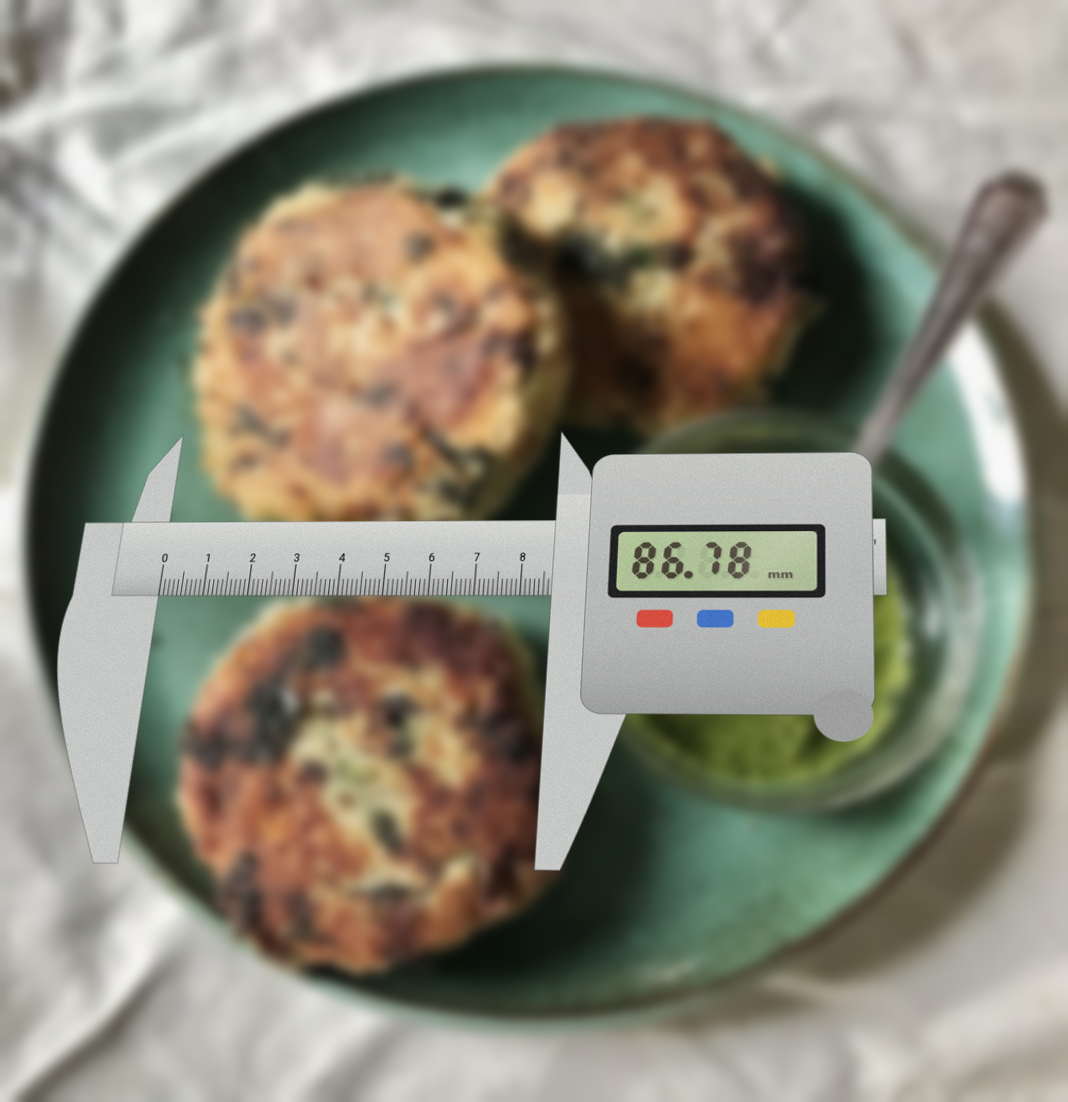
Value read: 86.78mm
